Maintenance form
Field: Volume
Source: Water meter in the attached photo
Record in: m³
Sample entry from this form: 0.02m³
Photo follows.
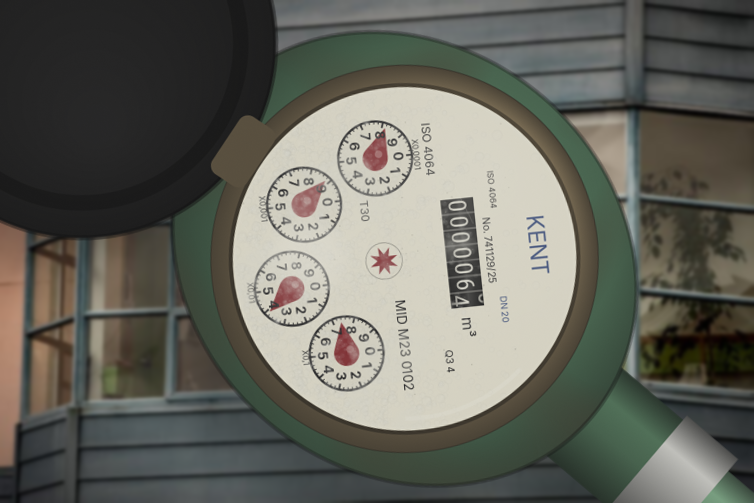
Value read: 63.7388m³
